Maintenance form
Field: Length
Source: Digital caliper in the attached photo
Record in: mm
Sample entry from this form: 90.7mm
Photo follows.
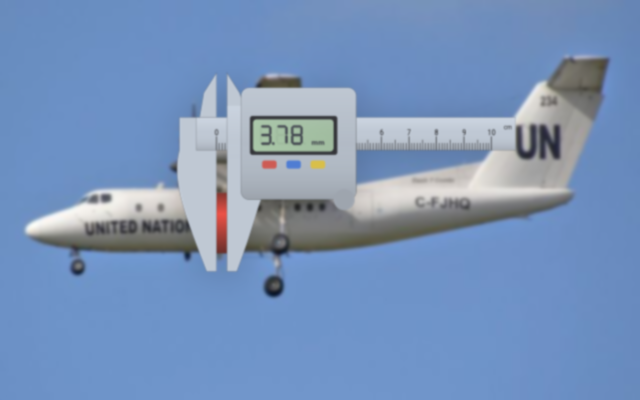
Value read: 3.78mm
